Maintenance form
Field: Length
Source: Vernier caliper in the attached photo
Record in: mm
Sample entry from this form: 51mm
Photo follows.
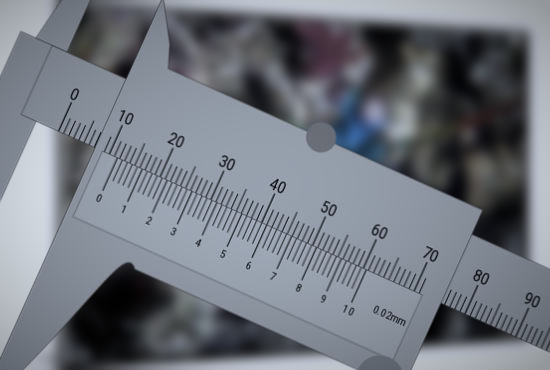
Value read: 11.6mm
